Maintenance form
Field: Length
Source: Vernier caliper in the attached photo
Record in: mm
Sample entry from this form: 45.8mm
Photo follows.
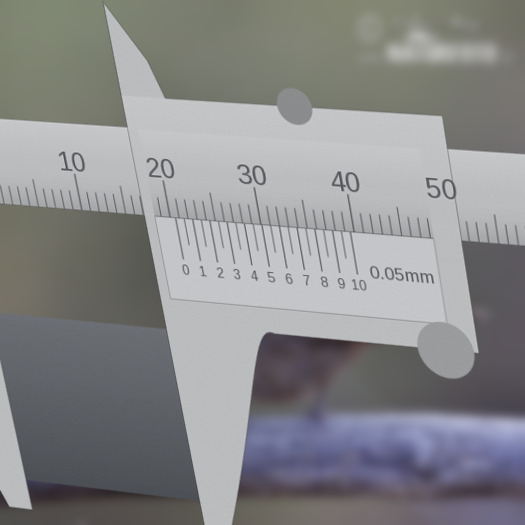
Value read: 20.6mm
